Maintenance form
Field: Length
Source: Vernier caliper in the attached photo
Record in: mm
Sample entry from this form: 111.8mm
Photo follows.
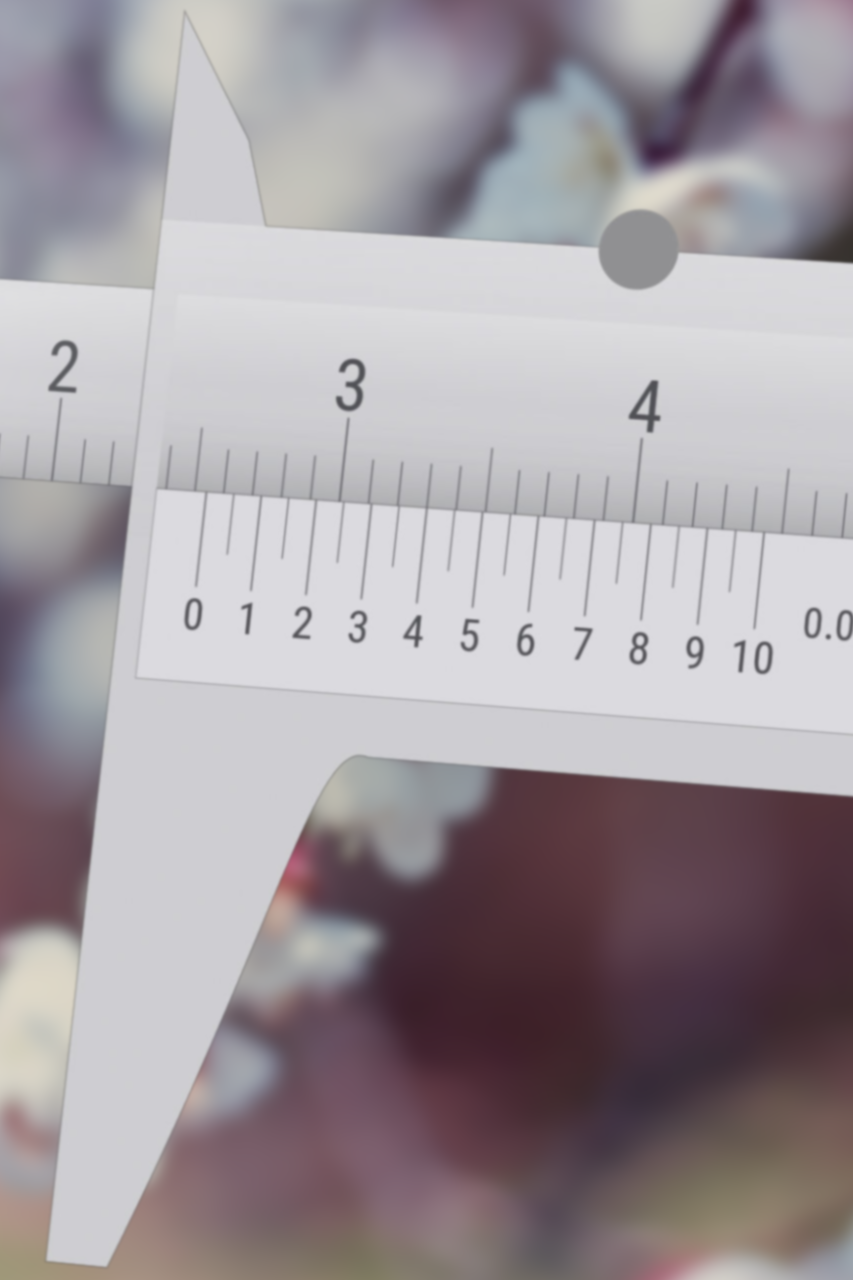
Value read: 25.4mm
